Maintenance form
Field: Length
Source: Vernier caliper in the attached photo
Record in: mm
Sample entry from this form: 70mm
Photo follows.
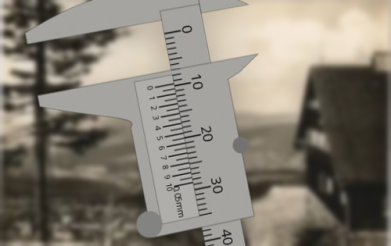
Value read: 9.6mm
